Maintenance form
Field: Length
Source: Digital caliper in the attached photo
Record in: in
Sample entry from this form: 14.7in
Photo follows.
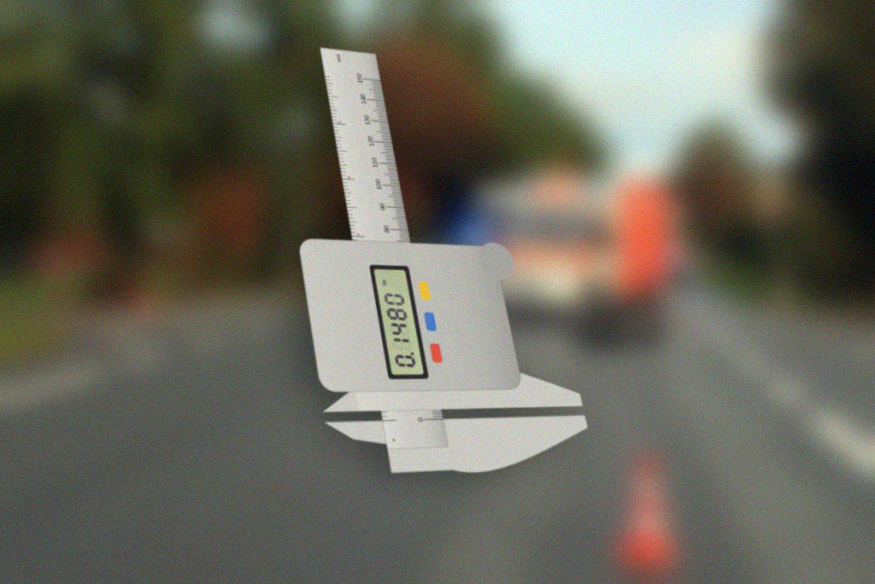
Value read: 0.1480in
